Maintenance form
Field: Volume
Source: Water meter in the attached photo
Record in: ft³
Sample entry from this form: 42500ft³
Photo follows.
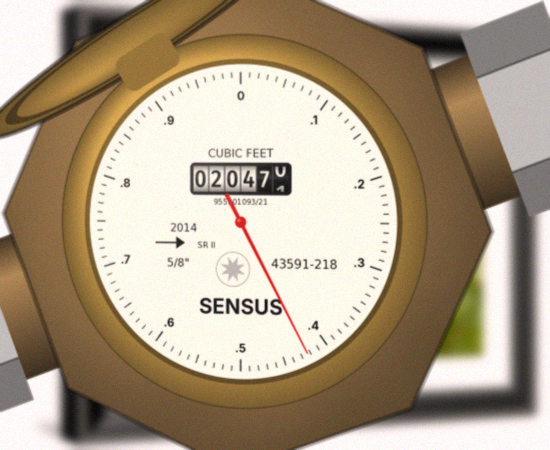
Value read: 20470.42ft³
